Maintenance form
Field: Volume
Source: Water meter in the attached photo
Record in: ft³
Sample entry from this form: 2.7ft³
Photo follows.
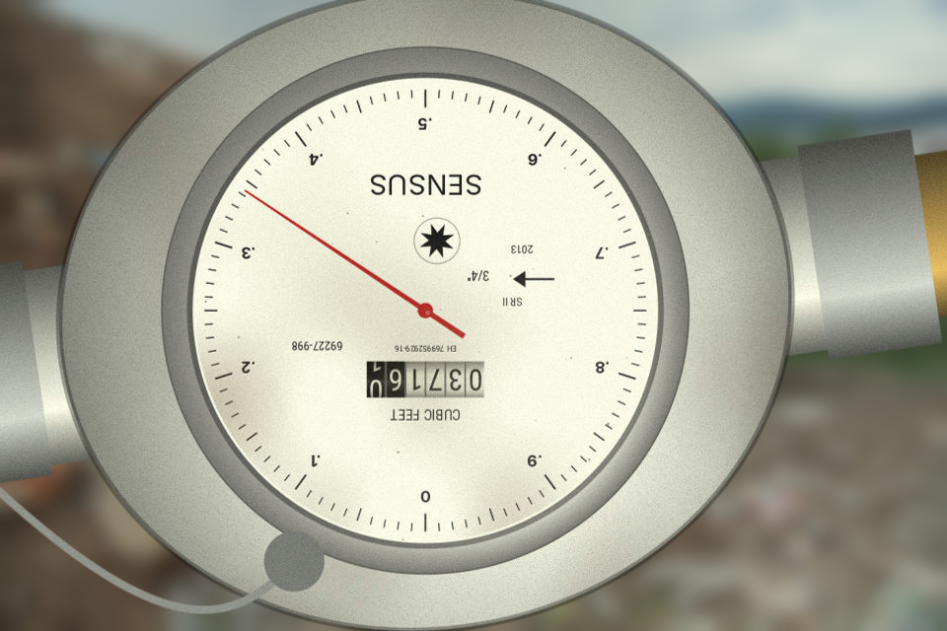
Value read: 37160.34ft³
